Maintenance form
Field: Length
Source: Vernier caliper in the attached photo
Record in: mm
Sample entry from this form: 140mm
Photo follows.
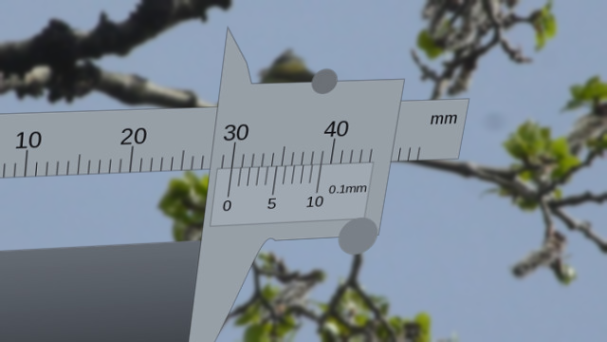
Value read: 30.0mm
